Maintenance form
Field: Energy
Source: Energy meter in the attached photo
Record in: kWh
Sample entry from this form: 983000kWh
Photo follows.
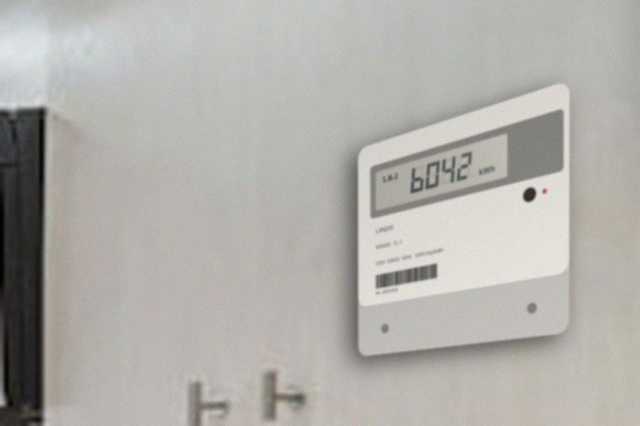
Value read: 6042kWh
